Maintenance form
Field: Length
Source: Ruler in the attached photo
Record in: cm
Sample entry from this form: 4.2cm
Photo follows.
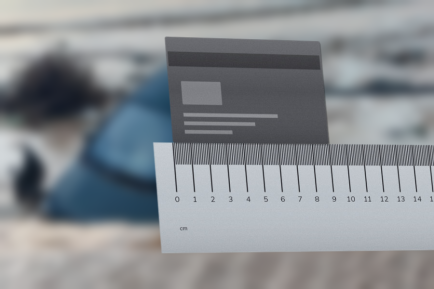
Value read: 9cm
